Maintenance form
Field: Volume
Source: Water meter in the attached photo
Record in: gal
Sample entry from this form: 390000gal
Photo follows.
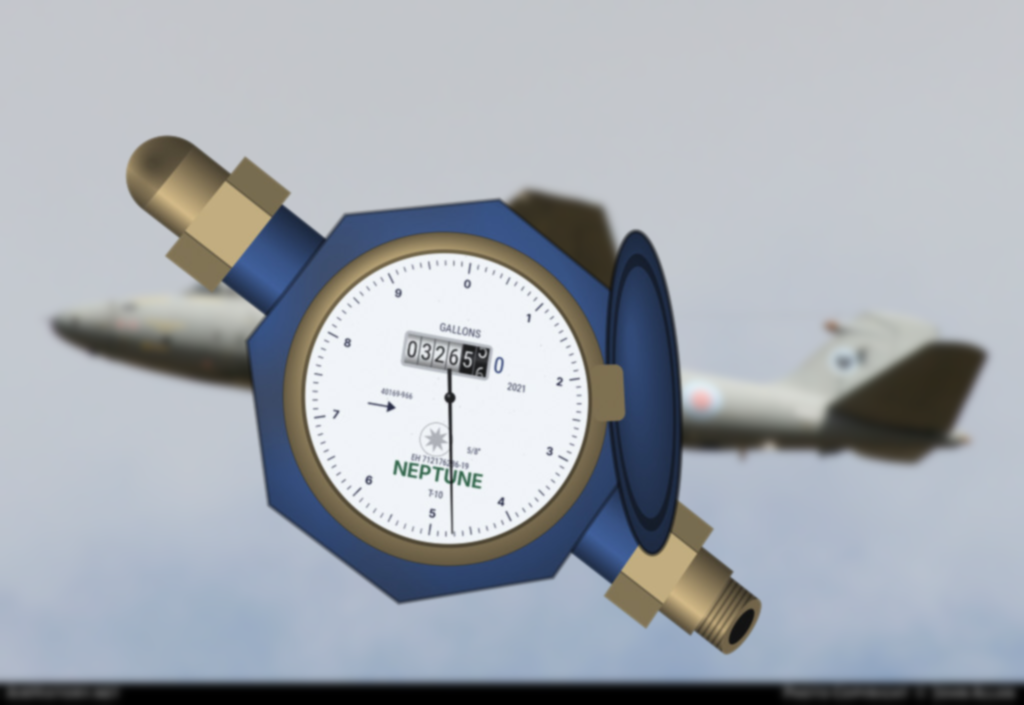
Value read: 326554.7gal
